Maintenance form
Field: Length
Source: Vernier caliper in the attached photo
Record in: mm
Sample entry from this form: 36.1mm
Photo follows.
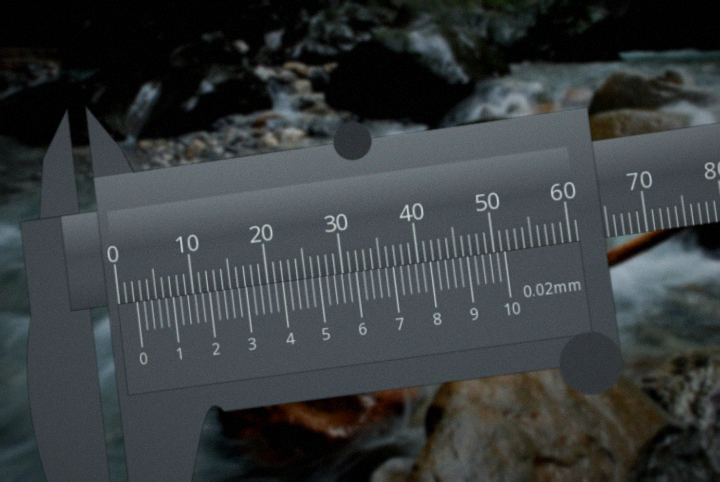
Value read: 2.4mm
